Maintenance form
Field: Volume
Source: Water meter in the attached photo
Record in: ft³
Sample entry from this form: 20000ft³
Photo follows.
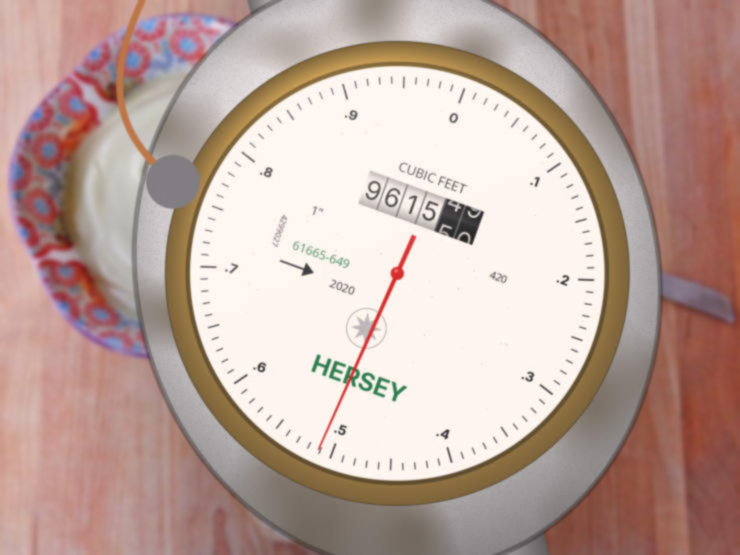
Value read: 961549.51ft³
